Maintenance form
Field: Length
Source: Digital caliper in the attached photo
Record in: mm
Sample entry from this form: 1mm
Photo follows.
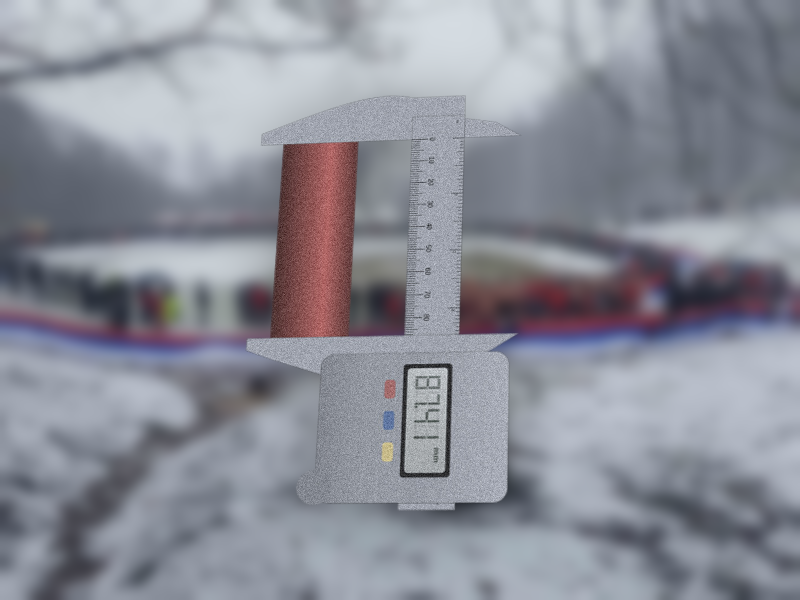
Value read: 87.41mm
